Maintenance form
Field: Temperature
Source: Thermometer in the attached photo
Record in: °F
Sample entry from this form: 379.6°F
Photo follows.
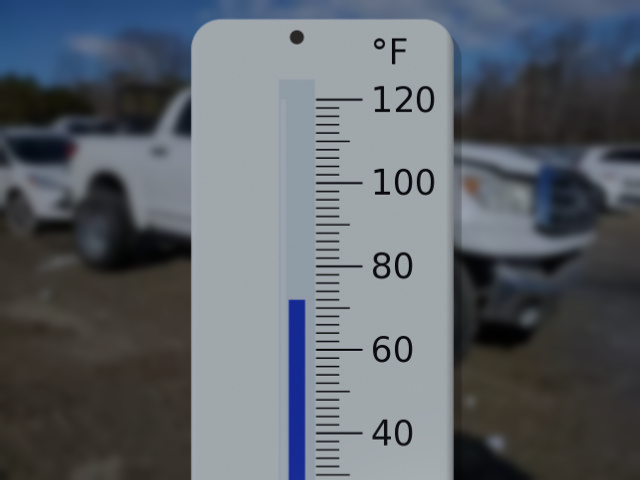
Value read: 72°F
